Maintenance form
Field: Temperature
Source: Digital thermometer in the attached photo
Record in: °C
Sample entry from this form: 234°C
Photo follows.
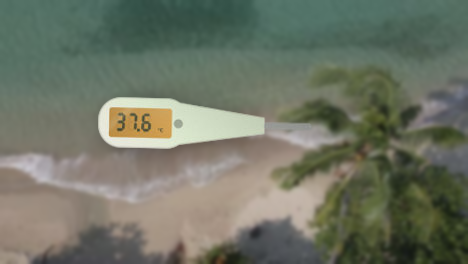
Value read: 37.6°C
